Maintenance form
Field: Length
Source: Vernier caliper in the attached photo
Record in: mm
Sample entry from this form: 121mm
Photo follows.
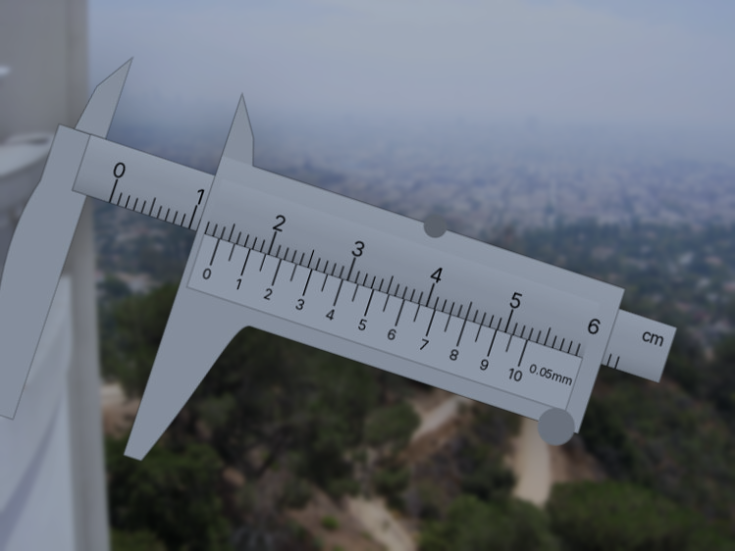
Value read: 13.8mm
